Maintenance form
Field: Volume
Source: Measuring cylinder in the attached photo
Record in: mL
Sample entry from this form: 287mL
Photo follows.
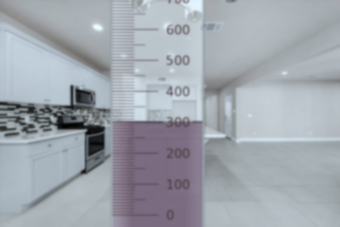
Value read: 300mL
